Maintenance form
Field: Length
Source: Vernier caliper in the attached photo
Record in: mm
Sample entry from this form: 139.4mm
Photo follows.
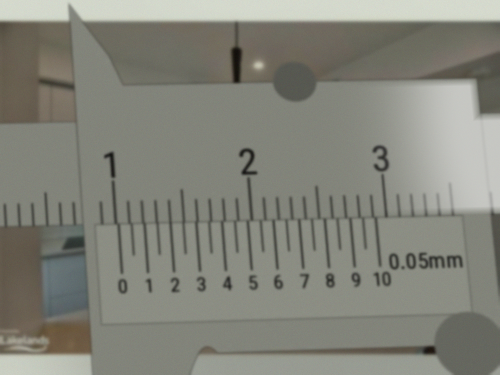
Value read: 10.2mm
